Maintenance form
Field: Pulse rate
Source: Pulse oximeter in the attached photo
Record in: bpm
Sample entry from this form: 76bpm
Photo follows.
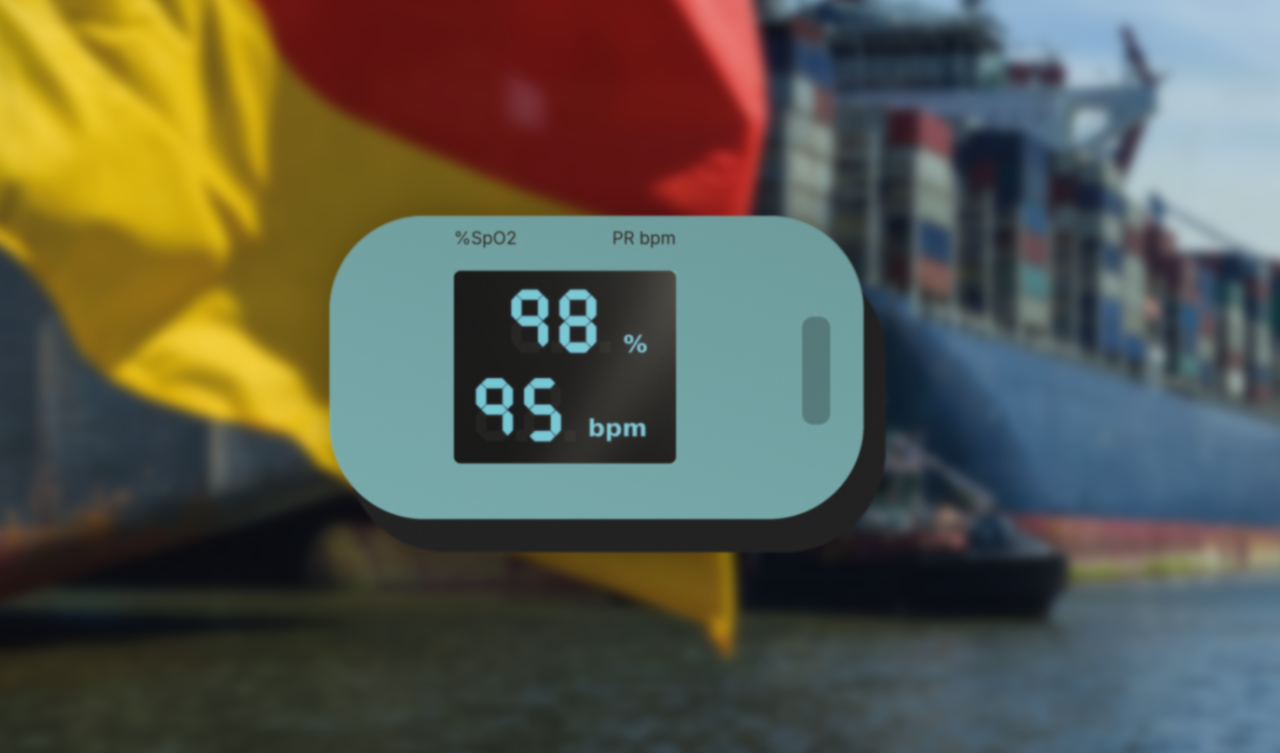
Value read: 95bpm
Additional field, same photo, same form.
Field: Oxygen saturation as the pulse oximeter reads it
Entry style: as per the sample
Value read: 98%
